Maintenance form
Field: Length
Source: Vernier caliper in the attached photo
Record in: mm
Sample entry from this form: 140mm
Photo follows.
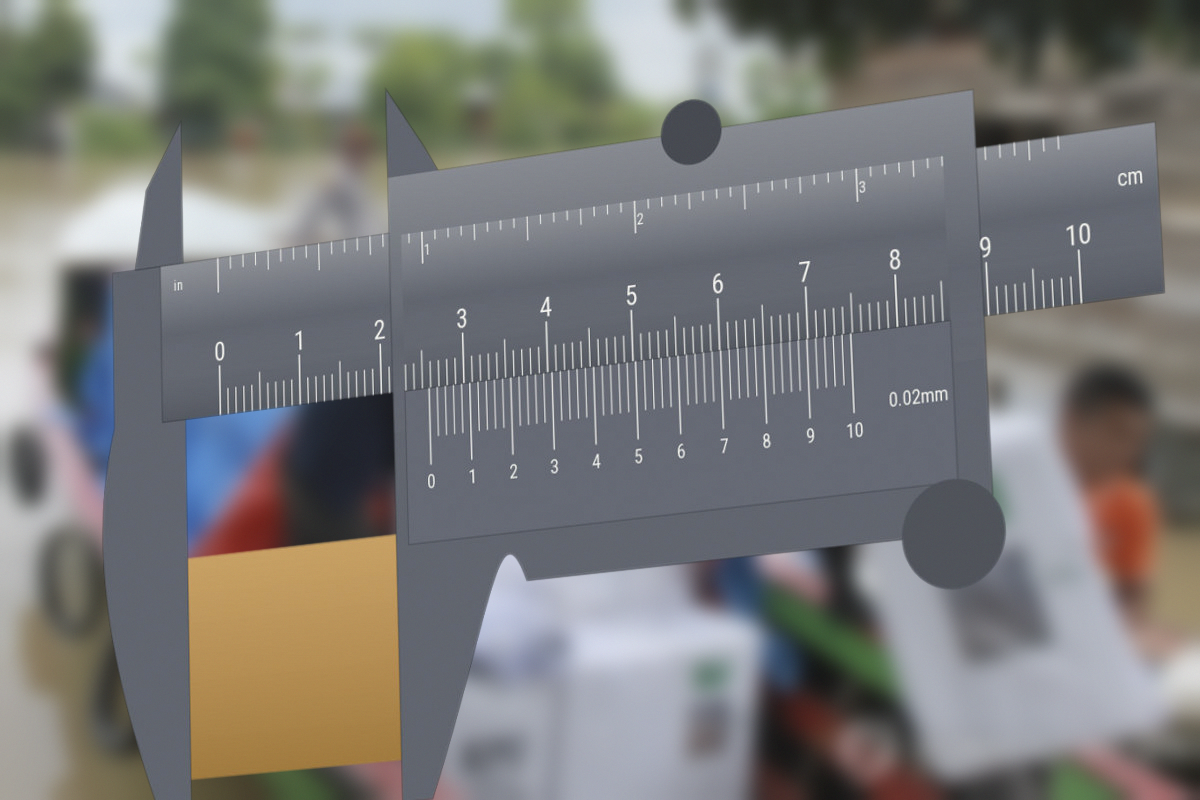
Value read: 25.8mm
